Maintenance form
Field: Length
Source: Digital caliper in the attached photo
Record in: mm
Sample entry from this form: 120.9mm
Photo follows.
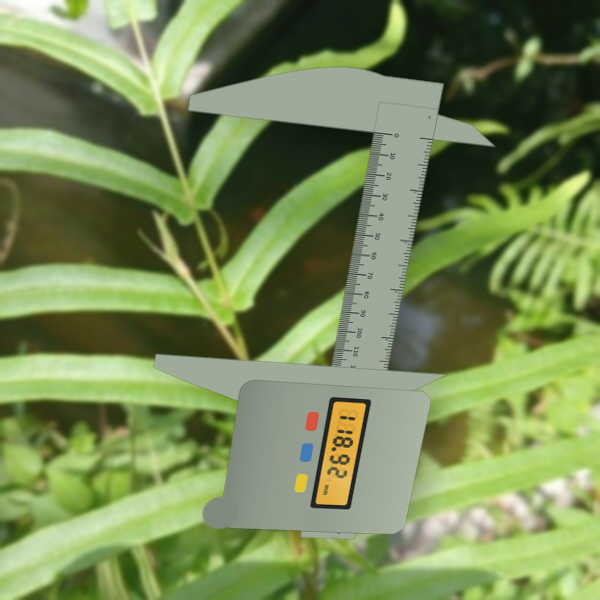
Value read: 118.92mm
